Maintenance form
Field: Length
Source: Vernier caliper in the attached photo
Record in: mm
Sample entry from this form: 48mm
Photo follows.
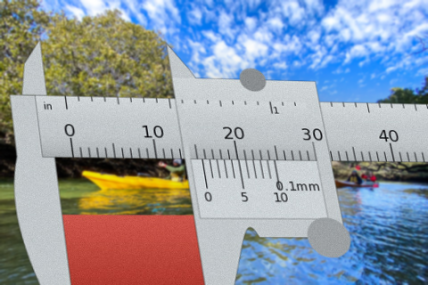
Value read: 15.6mm
